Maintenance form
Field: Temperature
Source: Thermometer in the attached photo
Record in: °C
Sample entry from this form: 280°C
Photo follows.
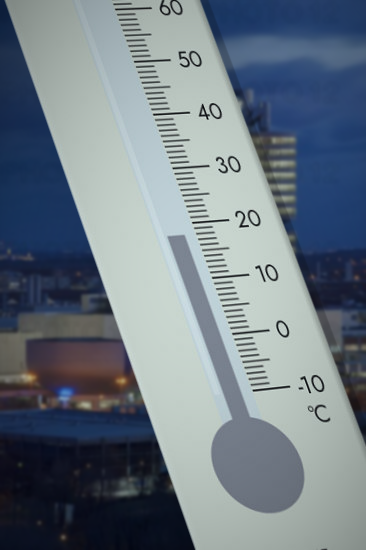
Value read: 18°C
